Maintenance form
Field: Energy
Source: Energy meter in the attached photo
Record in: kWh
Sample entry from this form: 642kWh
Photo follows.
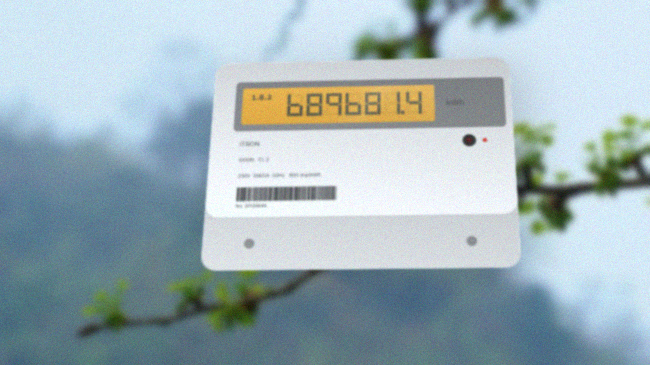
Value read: 689681.4kWh
